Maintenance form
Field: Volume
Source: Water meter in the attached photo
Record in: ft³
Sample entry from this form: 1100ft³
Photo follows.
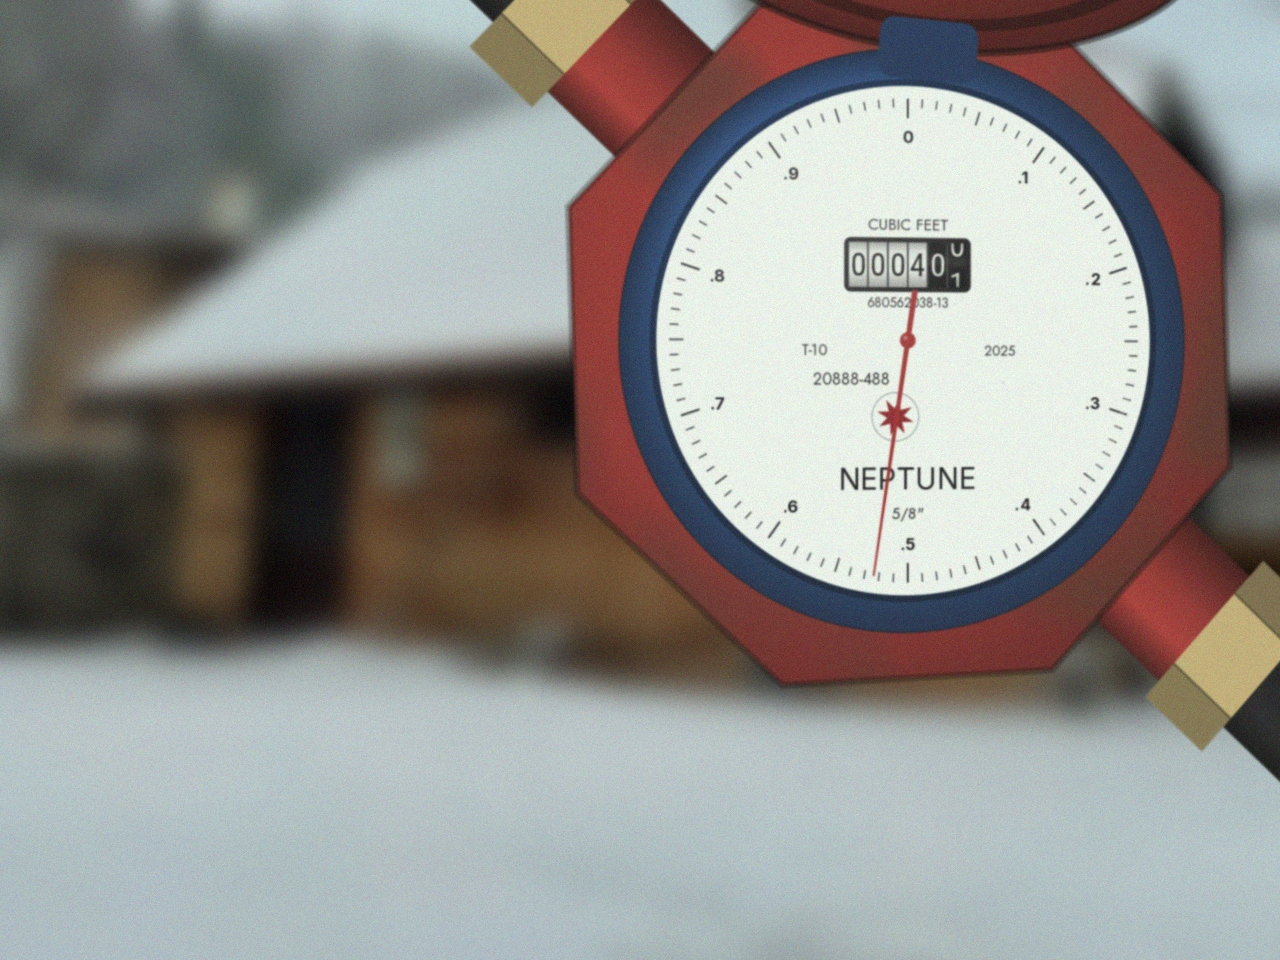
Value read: 400.52ft³
